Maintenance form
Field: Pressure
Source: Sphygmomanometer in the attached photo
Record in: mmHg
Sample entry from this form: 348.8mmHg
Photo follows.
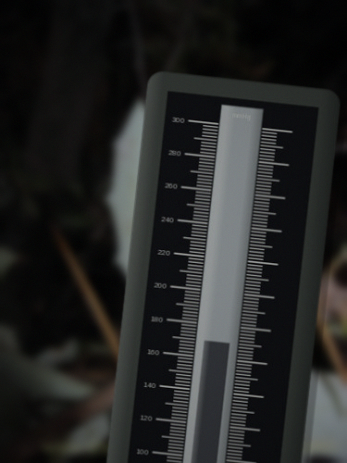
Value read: 170mmHg
